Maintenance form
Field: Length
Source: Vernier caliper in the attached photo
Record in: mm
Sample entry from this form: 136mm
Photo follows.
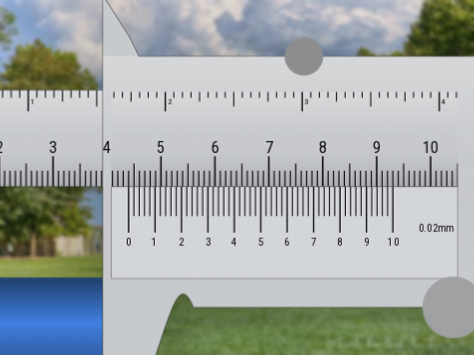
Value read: 44.0mm
